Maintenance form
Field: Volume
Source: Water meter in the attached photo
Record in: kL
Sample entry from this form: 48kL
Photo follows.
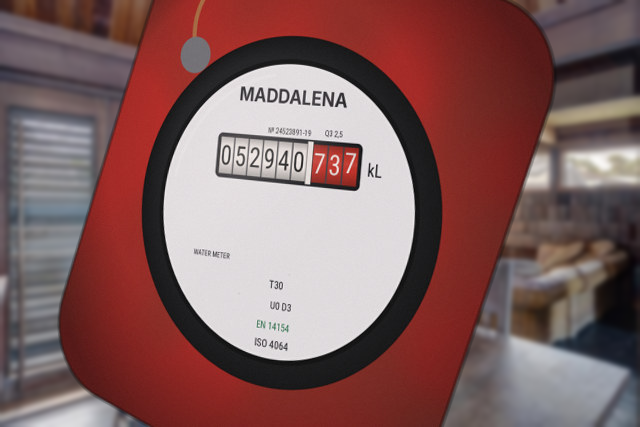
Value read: 52940.737kL
